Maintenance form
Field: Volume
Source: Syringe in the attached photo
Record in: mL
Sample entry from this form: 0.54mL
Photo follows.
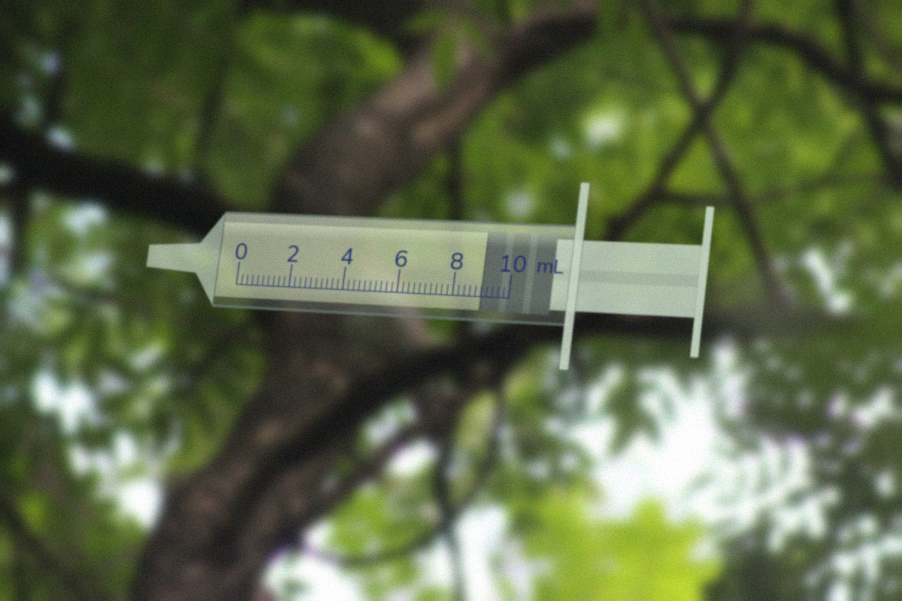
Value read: 9mL
